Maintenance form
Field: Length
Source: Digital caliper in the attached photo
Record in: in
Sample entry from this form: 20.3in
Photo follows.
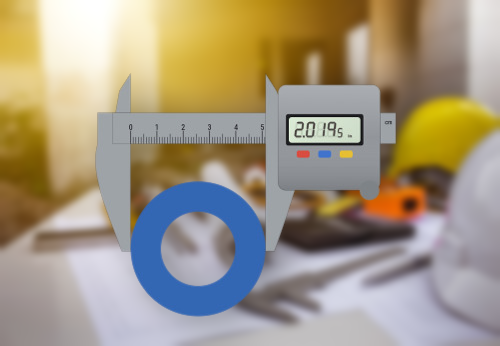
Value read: 2.0195in
